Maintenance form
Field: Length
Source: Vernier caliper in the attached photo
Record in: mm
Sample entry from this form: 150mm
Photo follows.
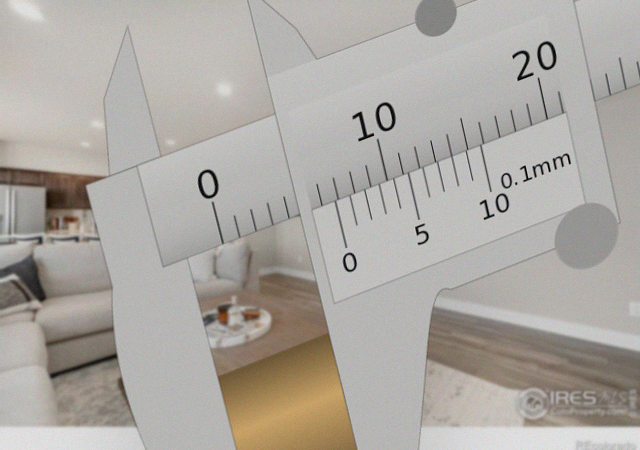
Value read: 6.8mm
